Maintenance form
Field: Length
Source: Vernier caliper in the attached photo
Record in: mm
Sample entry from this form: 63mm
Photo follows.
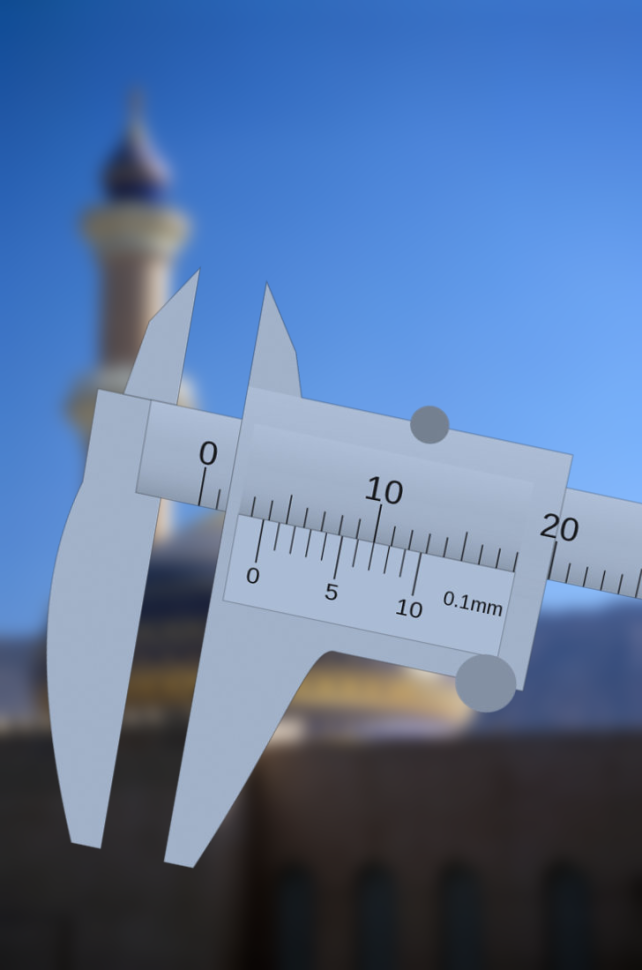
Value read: 3.7mm
